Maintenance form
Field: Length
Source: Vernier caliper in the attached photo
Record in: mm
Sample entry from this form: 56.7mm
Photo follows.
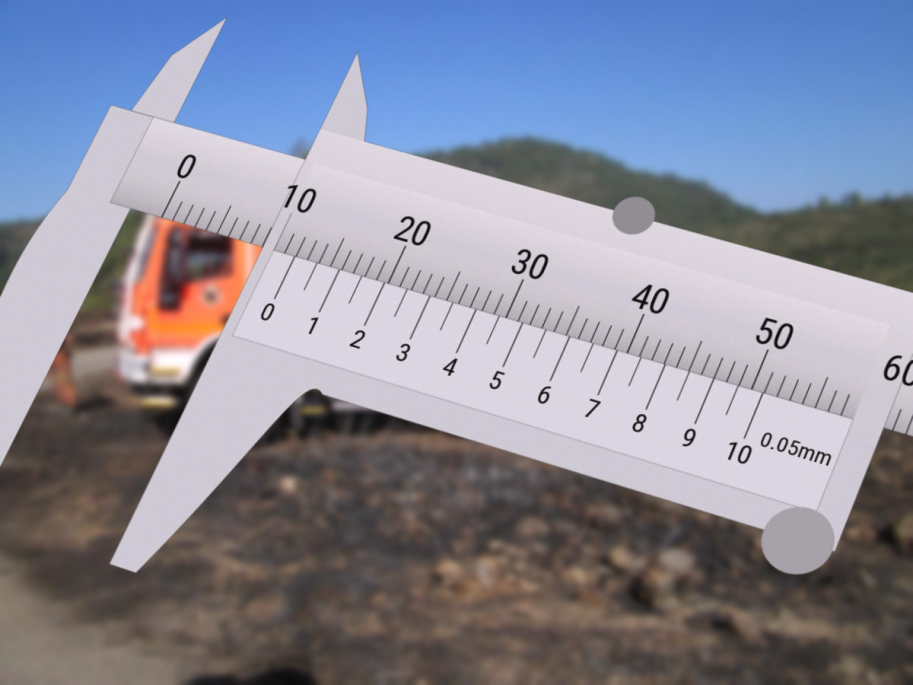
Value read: 11.9mm
